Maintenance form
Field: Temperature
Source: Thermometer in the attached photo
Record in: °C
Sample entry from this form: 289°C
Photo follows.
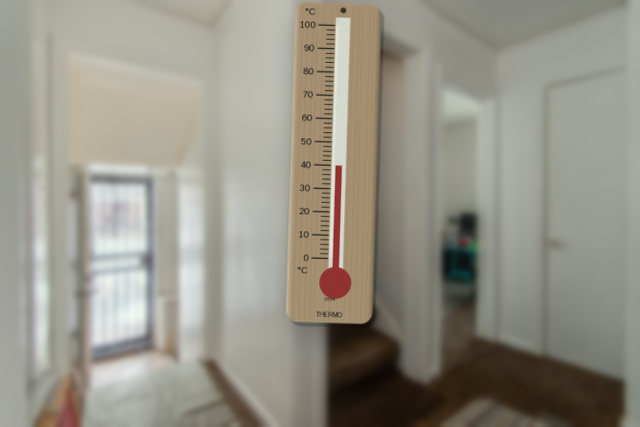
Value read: 40°C
